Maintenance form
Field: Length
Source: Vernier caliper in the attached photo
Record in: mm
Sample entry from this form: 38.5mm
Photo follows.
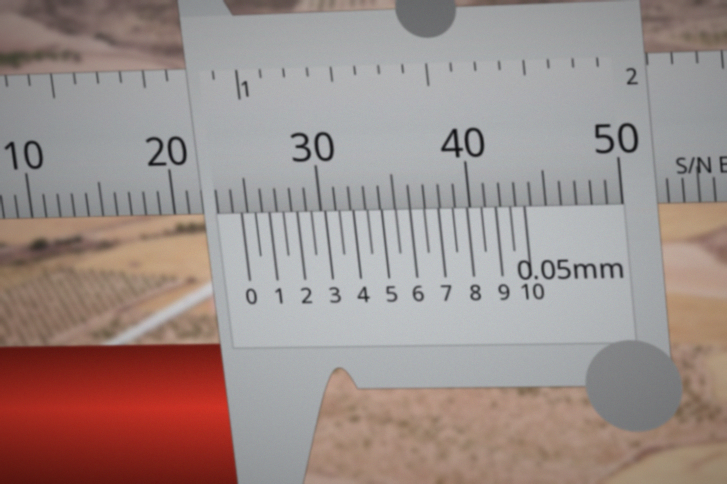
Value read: 24.6mm
